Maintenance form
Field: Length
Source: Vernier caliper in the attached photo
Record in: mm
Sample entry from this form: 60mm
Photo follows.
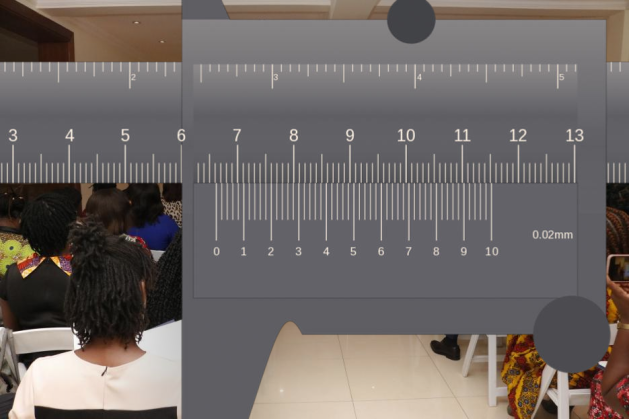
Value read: 66.2mm
